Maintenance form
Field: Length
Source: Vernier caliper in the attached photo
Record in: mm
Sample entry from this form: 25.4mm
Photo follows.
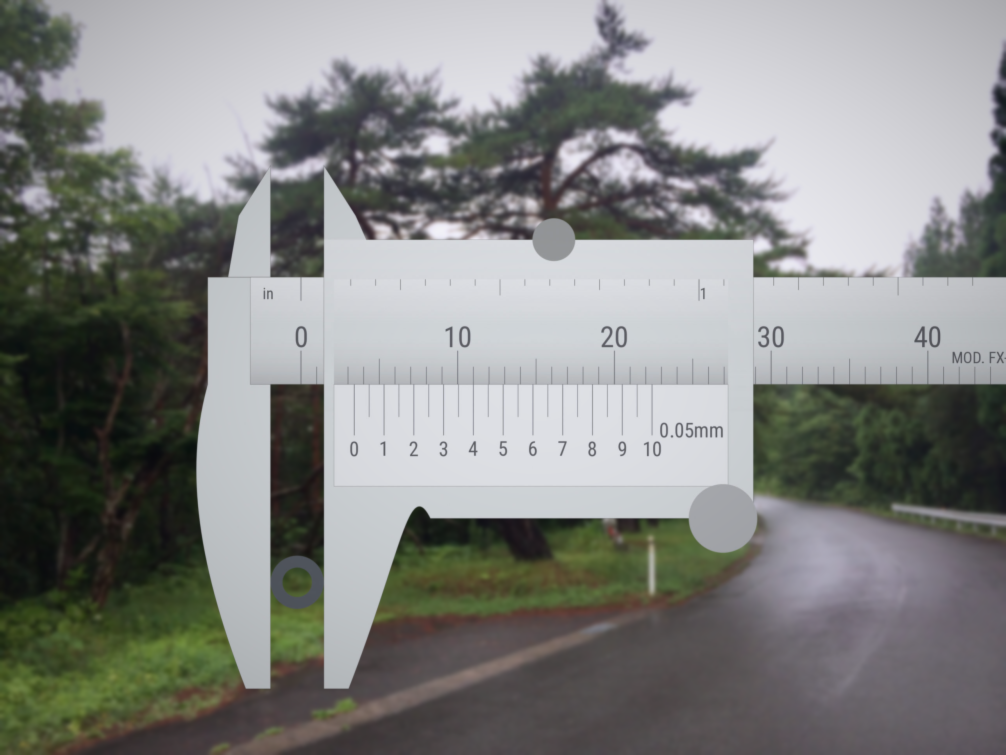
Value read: 3.4mm
